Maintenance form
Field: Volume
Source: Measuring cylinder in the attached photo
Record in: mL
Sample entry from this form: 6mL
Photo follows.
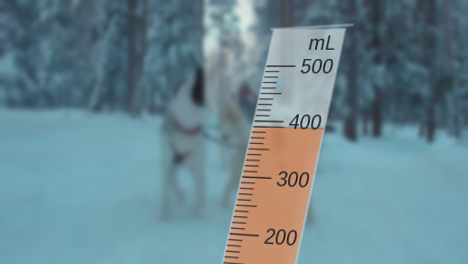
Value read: 390mL
